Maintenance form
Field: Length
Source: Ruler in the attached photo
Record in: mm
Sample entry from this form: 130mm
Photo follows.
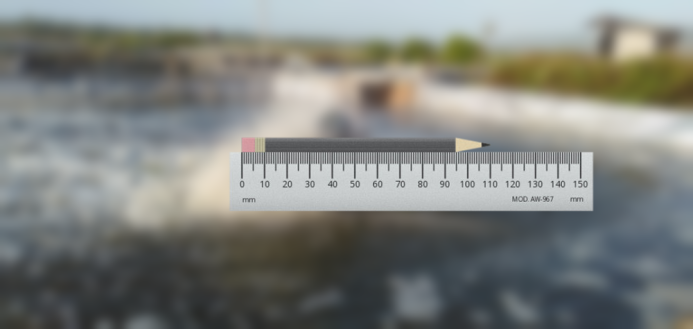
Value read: 110mm
